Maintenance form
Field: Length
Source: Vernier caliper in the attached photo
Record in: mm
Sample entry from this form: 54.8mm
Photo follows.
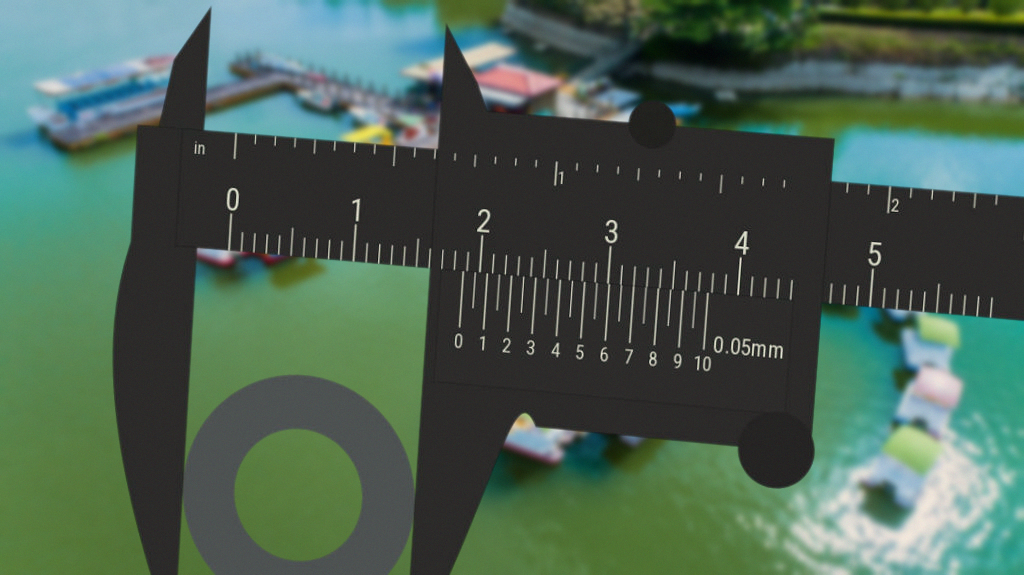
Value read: 18.7mm
